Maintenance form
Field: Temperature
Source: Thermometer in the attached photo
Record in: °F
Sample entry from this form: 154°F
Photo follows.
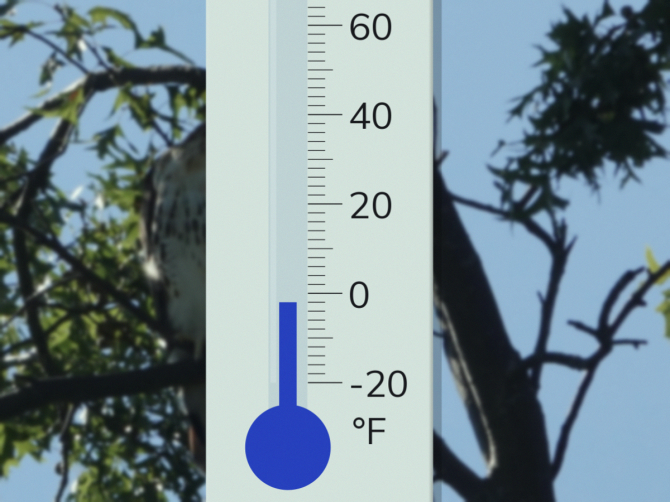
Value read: -2°F
